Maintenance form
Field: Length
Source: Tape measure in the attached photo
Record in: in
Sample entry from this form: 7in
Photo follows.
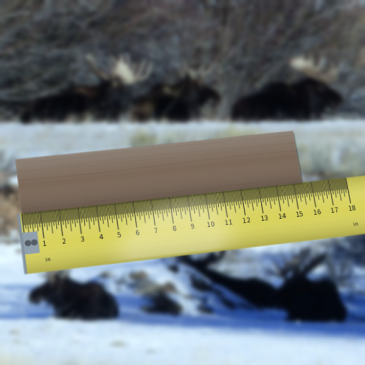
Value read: 15.5in
